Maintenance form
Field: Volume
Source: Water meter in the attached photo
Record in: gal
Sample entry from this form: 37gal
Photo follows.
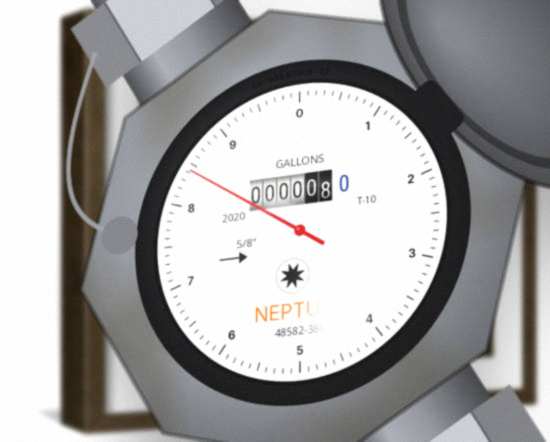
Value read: 78.4gal
